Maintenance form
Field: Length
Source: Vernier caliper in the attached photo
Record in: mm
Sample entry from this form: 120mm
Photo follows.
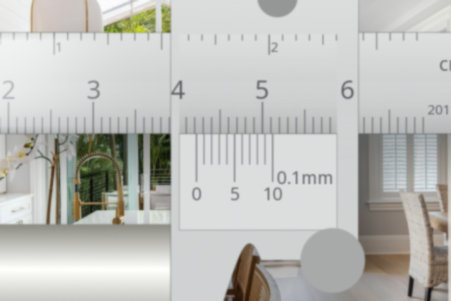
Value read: 42.2mm
